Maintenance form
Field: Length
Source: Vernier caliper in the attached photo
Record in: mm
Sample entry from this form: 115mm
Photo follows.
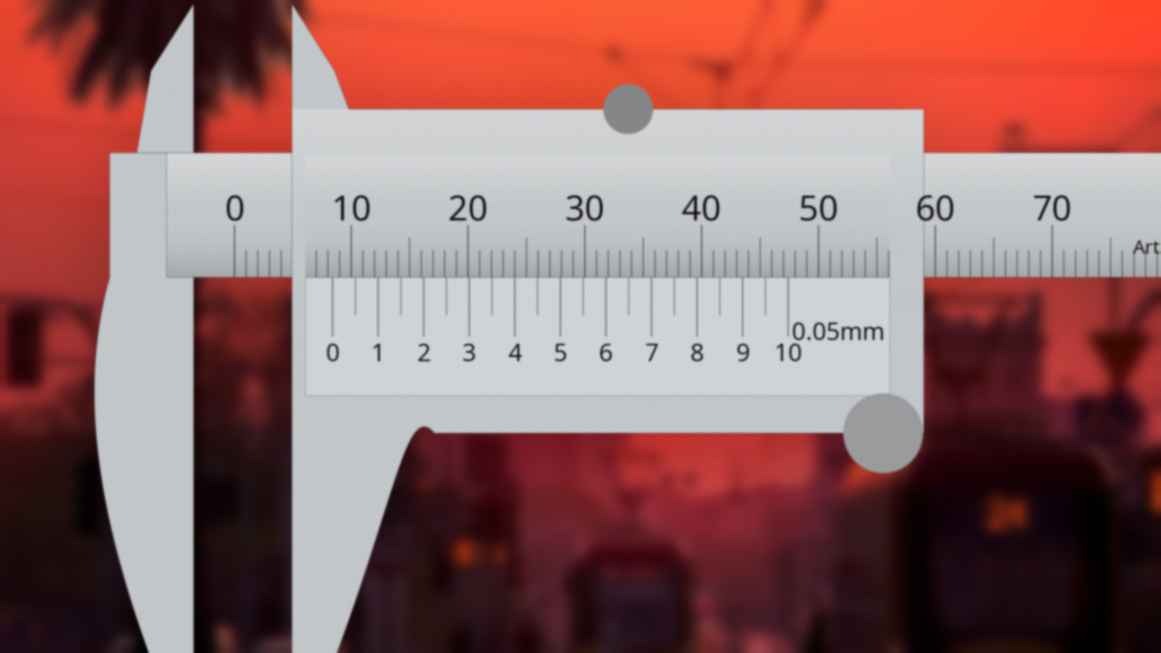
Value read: 8.4mm
